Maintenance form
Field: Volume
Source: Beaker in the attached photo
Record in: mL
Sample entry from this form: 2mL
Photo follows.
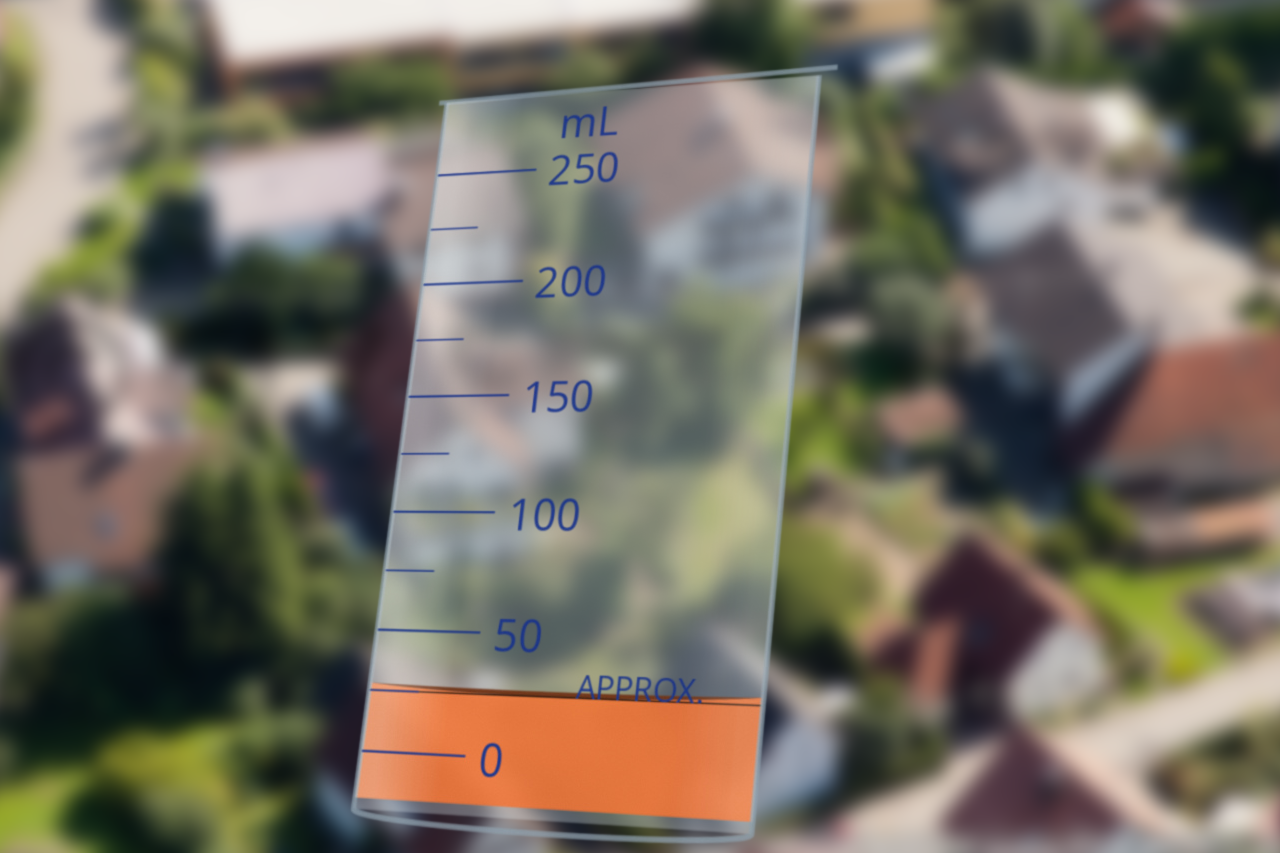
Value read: 25mL
